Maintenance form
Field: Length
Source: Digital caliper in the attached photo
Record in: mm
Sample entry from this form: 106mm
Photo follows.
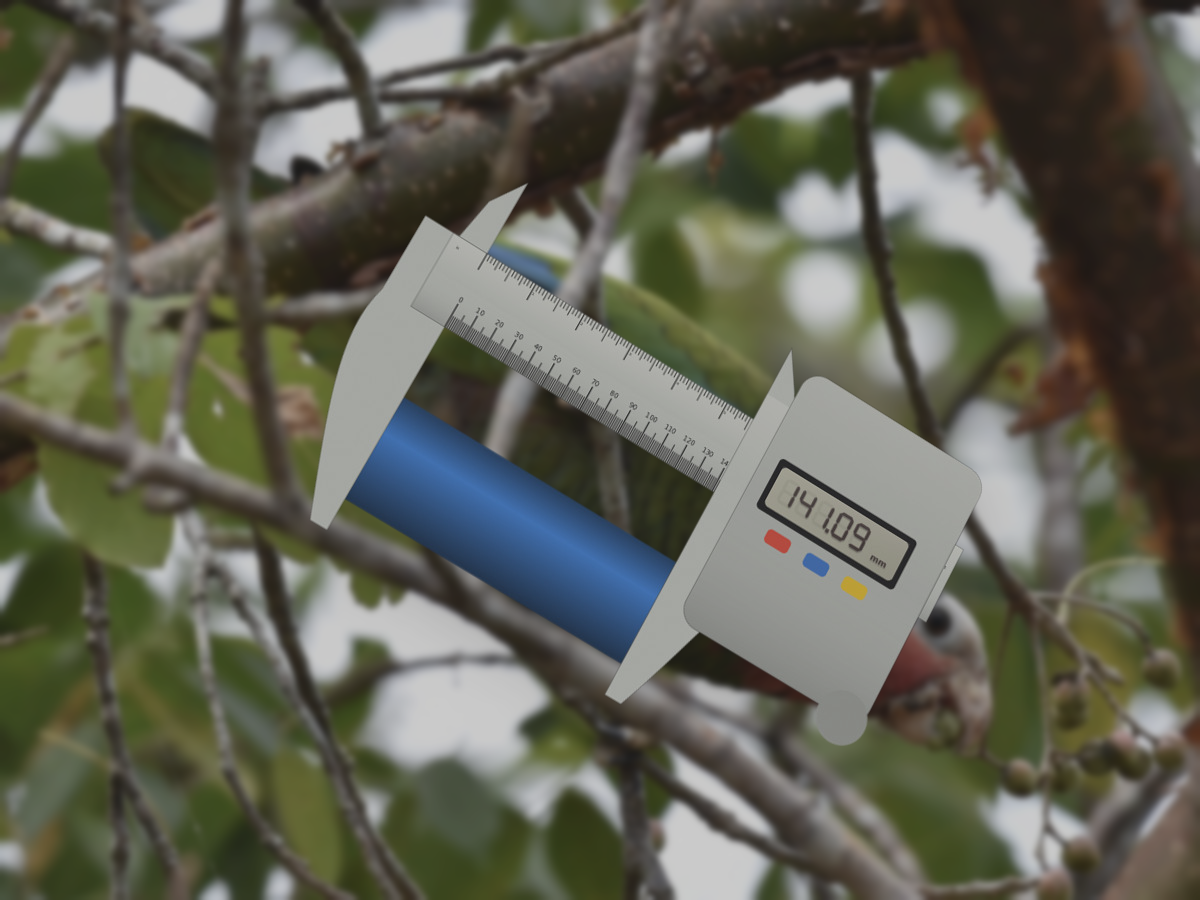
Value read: 141.09mm
